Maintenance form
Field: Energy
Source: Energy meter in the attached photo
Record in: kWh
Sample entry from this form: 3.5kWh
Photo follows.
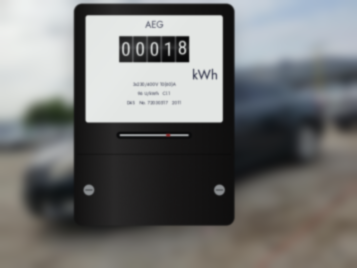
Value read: 18kWh
